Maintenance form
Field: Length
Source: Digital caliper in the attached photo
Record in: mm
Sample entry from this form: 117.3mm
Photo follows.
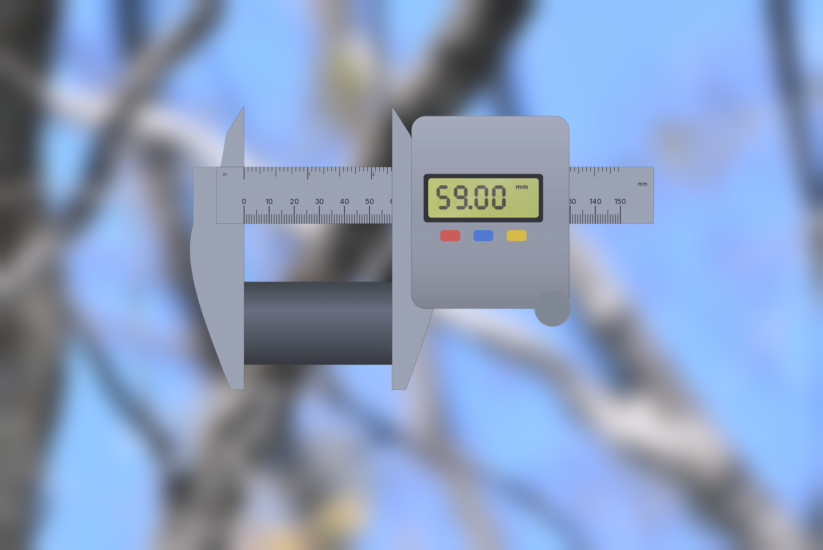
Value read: 59.00mm
